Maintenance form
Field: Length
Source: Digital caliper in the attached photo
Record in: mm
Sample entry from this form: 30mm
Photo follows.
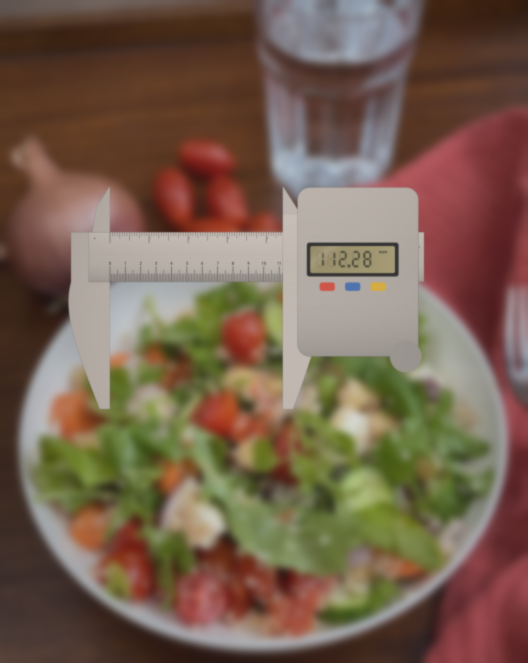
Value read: 112.28mm
